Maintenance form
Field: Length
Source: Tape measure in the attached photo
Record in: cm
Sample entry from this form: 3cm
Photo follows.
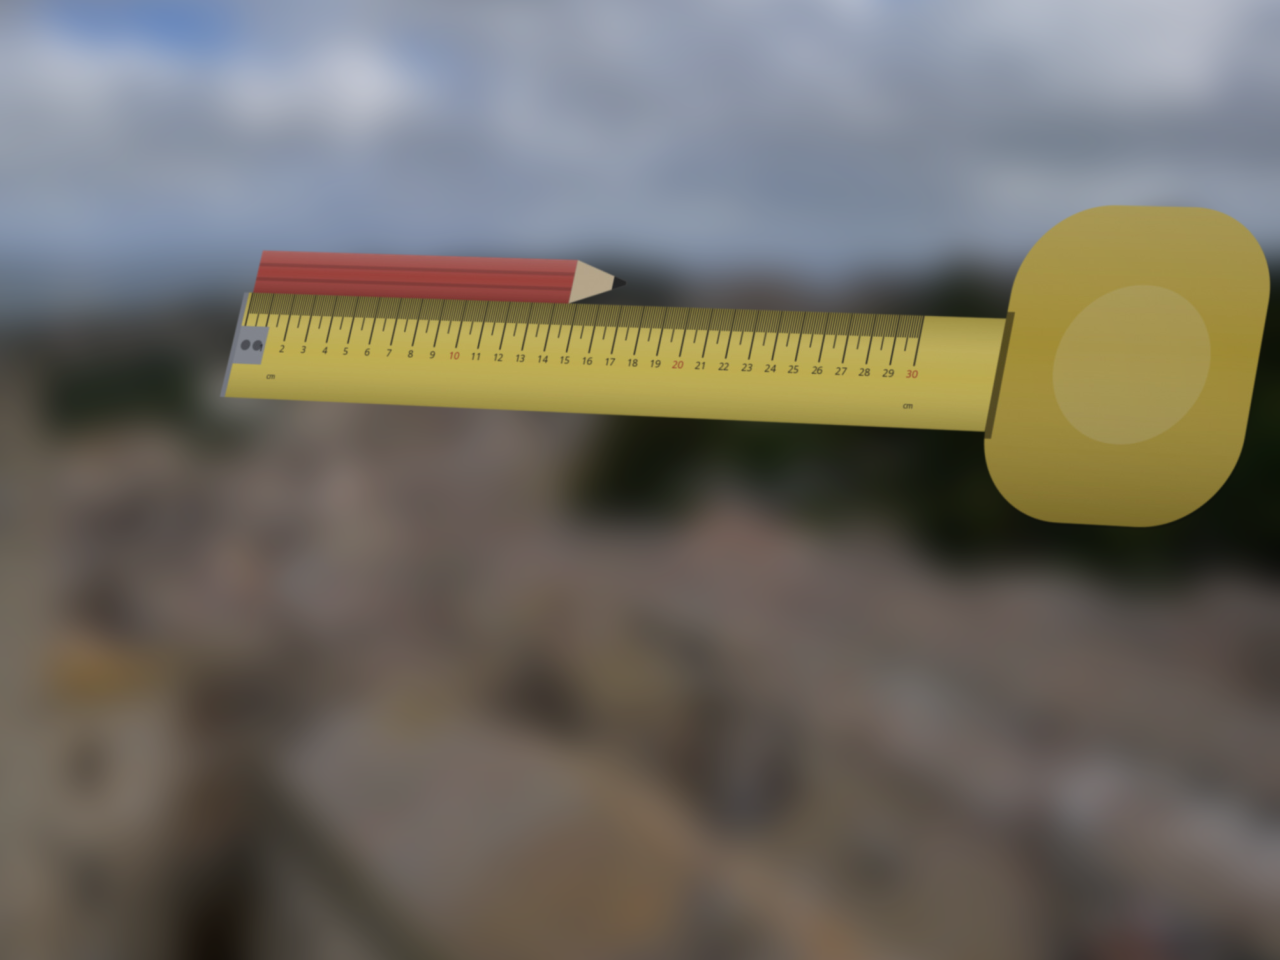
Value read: 17cm
